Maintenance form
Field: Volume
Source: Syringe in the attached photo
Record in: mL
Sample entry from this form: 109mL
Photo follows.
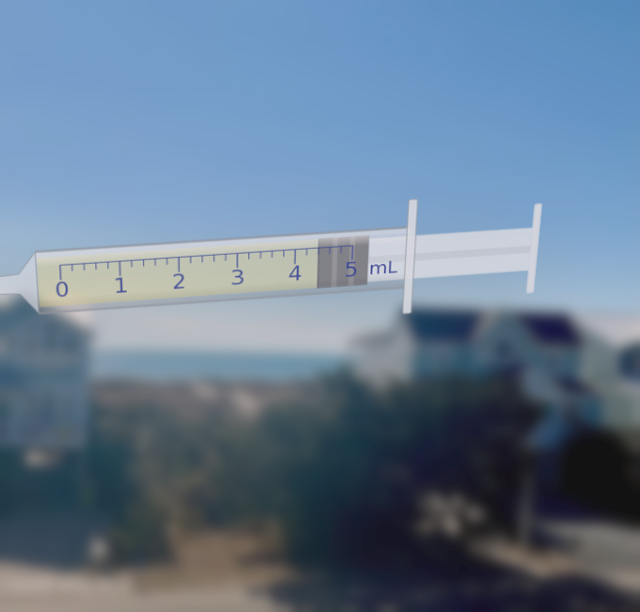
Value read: 4.4mL
